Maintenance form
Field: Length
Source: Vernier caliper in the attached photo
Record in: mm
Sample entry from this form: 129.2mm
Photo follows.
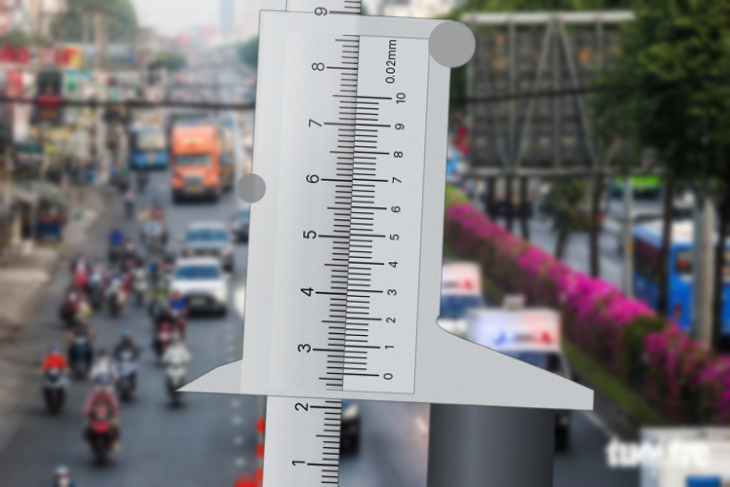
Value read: 26.0mm
